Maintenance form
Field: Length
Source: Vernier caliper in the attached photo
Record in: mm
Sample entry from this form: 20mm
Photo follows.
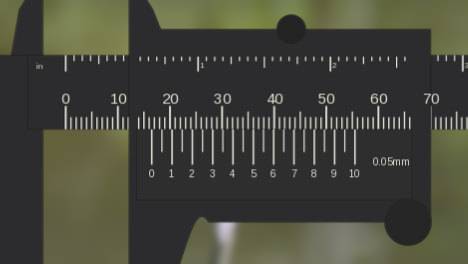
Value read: 16.5mm
